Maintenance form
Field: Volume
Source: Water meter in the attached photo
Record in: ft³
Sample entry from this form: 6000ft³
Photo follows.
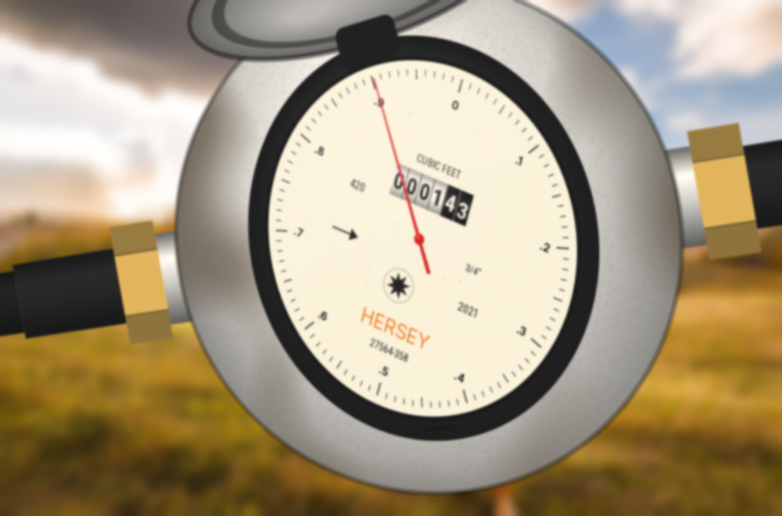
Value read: 142.90ft³
